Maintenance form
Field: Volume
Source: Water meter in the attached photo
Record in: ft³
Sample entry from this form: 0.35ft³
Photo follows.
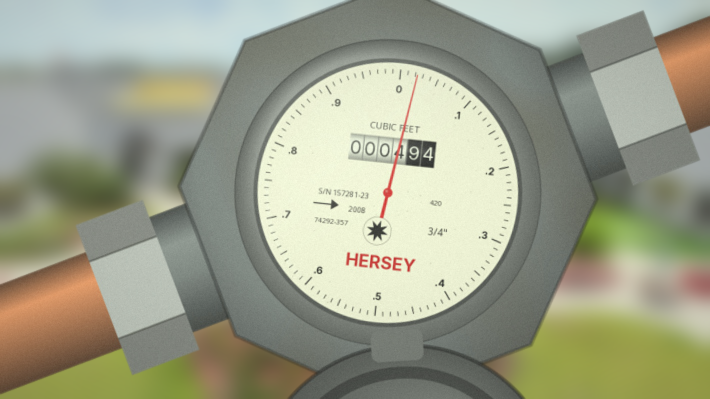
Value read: 494.02ft³
